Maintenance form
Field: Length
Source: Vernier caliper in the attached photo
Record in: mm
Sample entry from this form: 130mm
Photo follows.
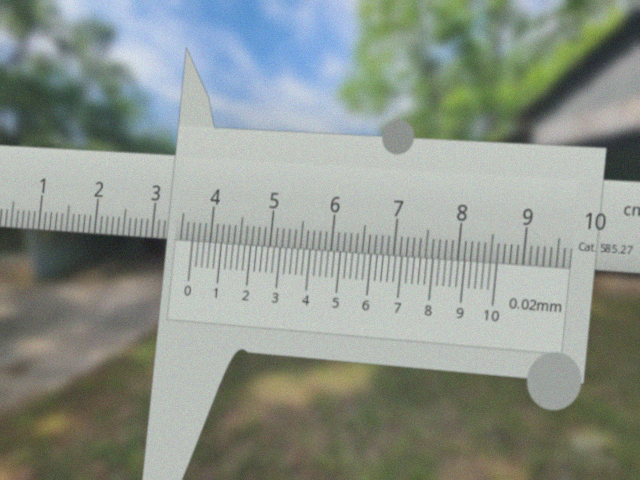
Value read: 37.0mm
